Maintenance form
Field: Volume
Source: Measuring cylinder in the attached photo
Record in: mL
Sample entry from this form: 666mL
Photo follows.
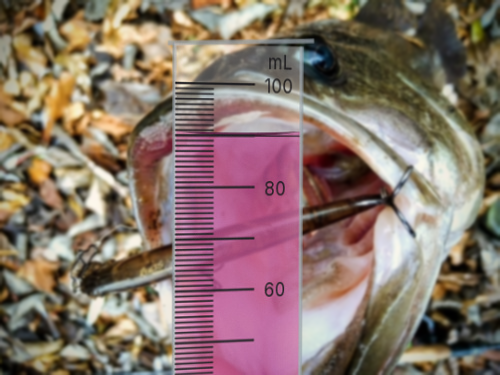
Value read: 90mL
